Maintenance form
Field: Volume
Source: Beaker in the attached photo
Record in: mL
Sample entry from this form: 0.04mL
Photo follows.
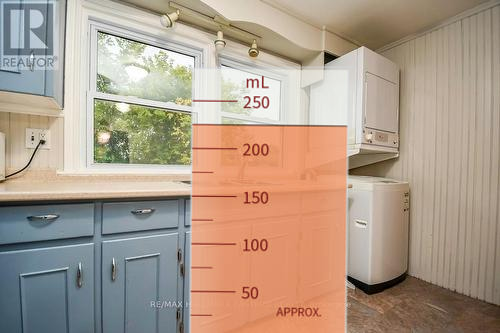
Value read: 225mL
